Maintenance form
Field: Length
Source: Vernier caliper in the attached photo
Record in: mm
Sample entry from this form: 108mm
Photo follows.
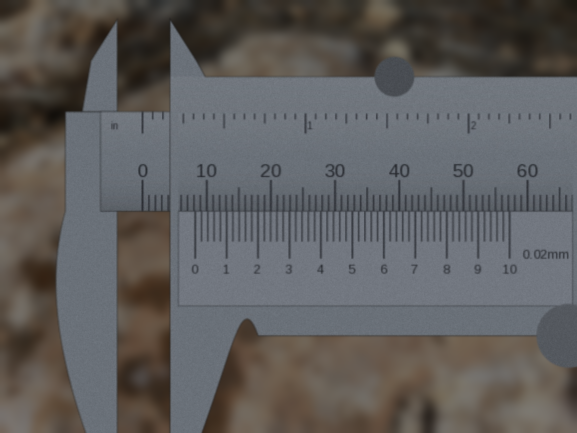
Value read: 8.2mm
